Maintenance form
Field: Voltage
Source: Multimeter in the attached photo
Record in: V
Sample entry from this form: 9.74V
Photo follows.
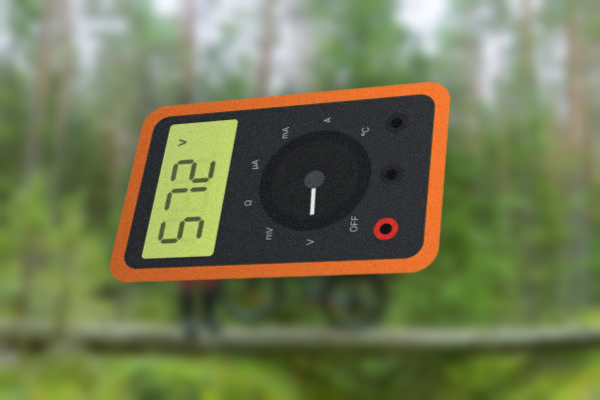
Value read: 572V
